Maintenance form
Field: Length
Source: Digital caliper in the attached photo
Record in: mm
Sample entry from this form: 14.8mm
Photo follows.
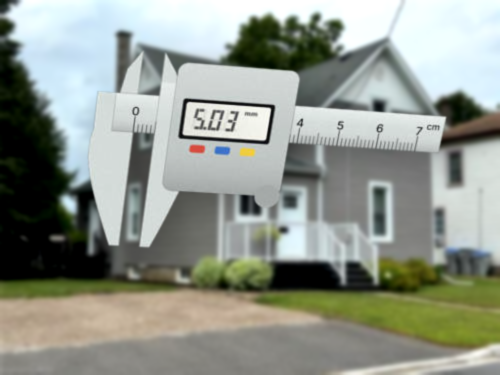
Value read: 5.03mm
